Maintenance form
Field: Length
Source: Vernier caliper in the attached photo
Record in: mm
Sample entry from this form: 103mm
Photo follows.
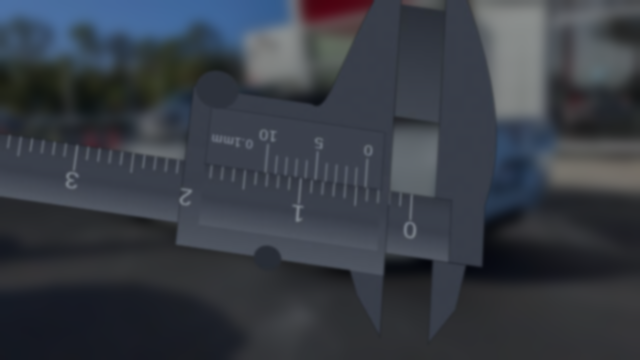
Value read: 4.2mm
